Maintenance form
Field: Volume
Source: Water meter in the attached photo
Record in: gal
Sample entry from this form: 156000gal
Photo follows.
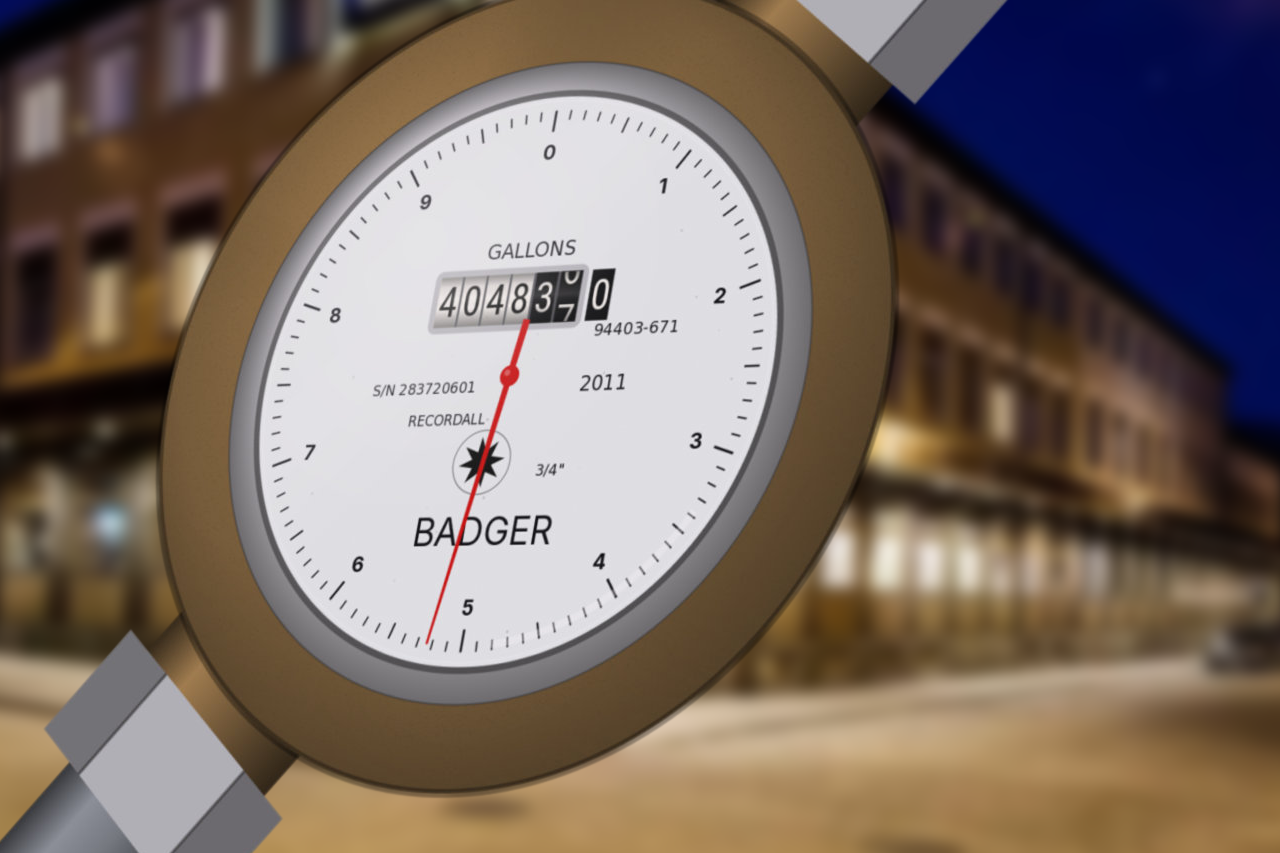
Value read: 4048365.2gal
